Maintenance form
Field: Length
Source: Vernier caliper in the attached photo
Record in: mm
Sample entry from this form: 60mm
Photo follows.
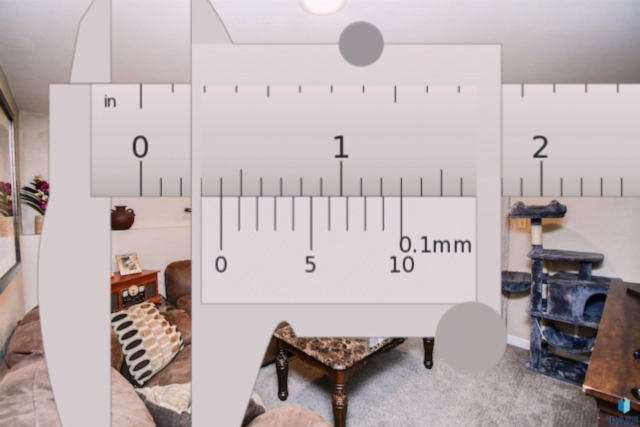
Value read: 4.0mm
